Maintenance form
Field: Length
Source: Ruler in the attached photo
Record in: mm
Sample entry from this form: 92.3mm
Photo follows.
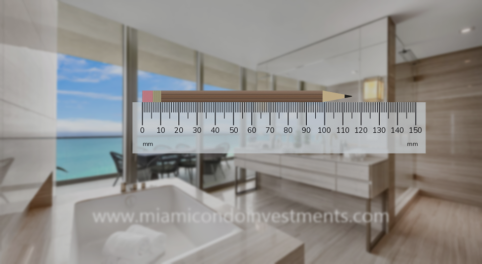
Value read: 115mm
